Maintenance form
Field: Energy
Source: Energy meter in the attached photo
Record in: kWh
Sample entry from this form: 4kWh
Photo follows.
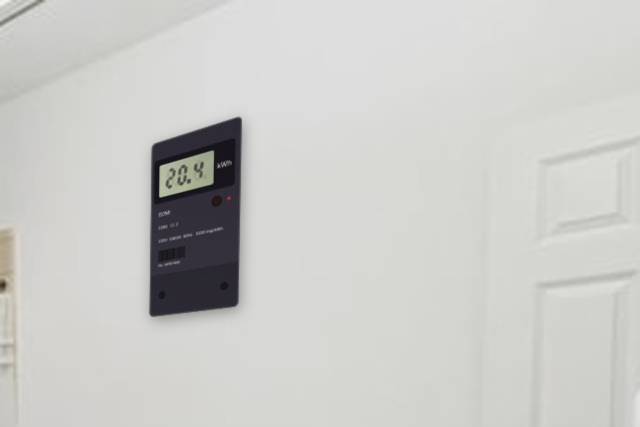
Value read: 20.4kWh
